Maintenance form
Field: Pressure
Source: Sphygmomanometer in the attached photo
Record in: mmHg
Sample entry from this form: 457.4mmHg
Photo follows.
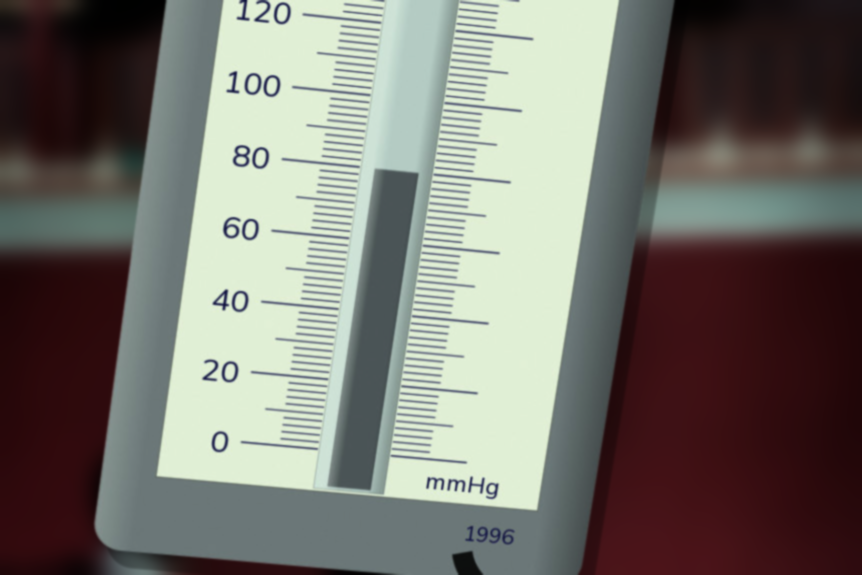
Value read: 80mmHg
